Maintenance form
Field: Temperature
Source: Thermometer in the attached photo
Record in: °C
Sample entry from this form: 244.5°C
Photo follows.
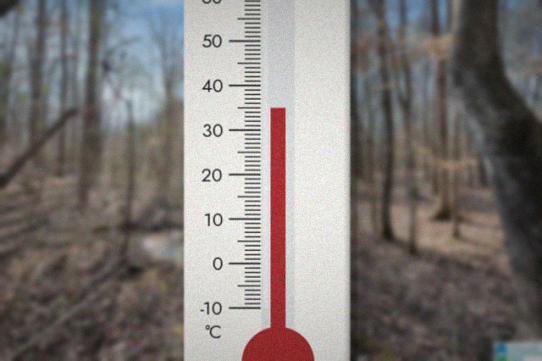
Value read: 35°C
